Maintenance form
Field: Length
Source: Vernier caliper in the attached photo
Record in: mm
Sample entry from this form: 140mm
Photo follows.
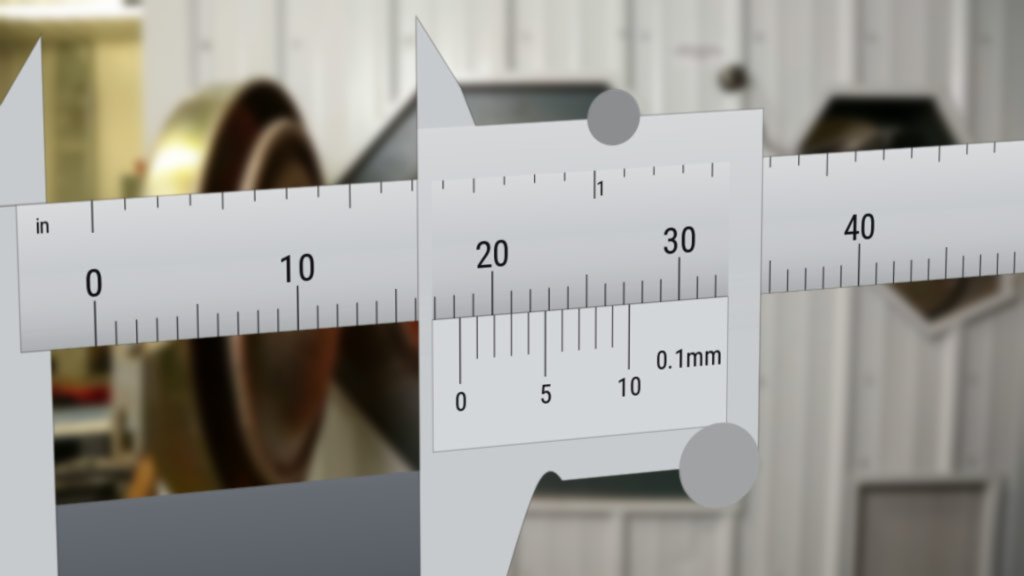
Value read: 18.3mm
